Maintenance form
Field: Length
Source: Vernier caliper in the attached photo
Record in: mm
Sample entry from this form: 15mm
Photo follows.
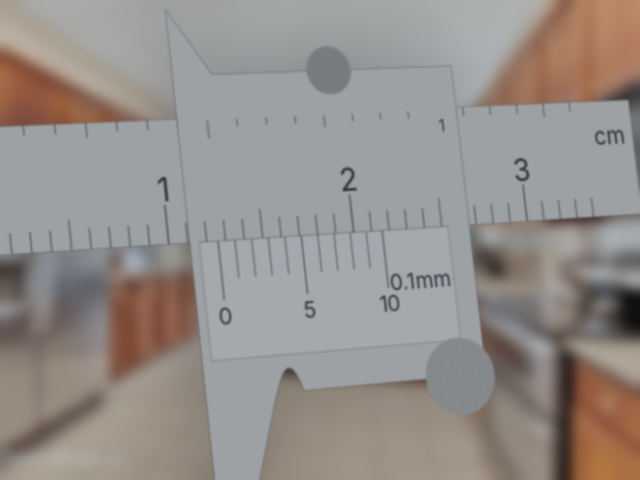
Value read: 12.6mm
